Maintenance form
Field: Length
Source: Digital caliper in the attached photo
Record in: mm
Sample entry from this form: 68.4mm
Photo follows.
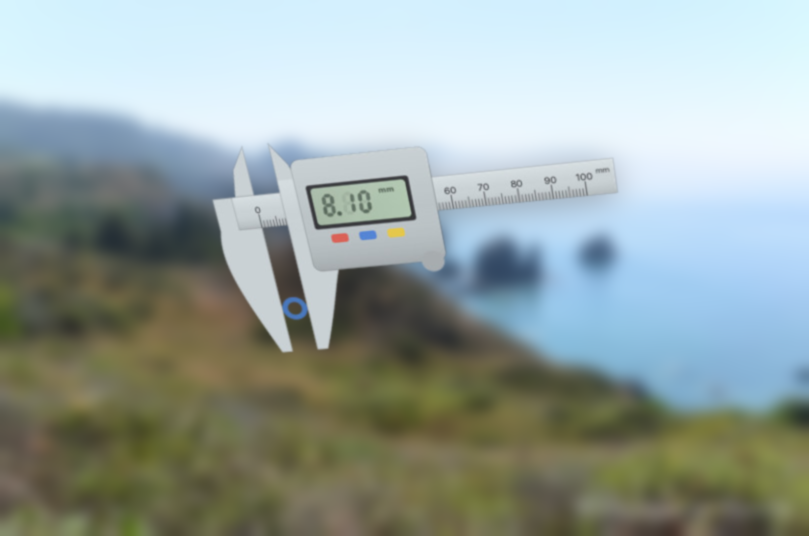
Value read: 8.10mm
